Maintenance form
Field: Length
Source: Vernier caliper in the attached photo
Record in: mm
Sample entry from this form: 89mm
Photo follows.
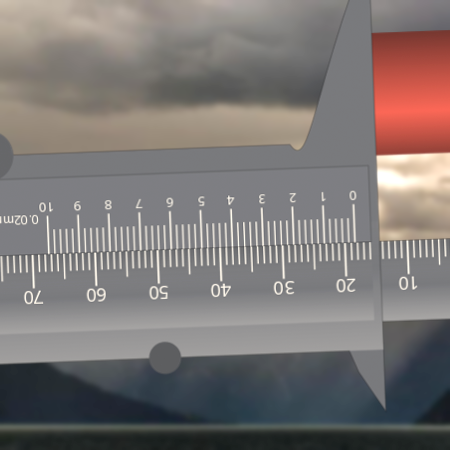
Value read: 18.4mm
